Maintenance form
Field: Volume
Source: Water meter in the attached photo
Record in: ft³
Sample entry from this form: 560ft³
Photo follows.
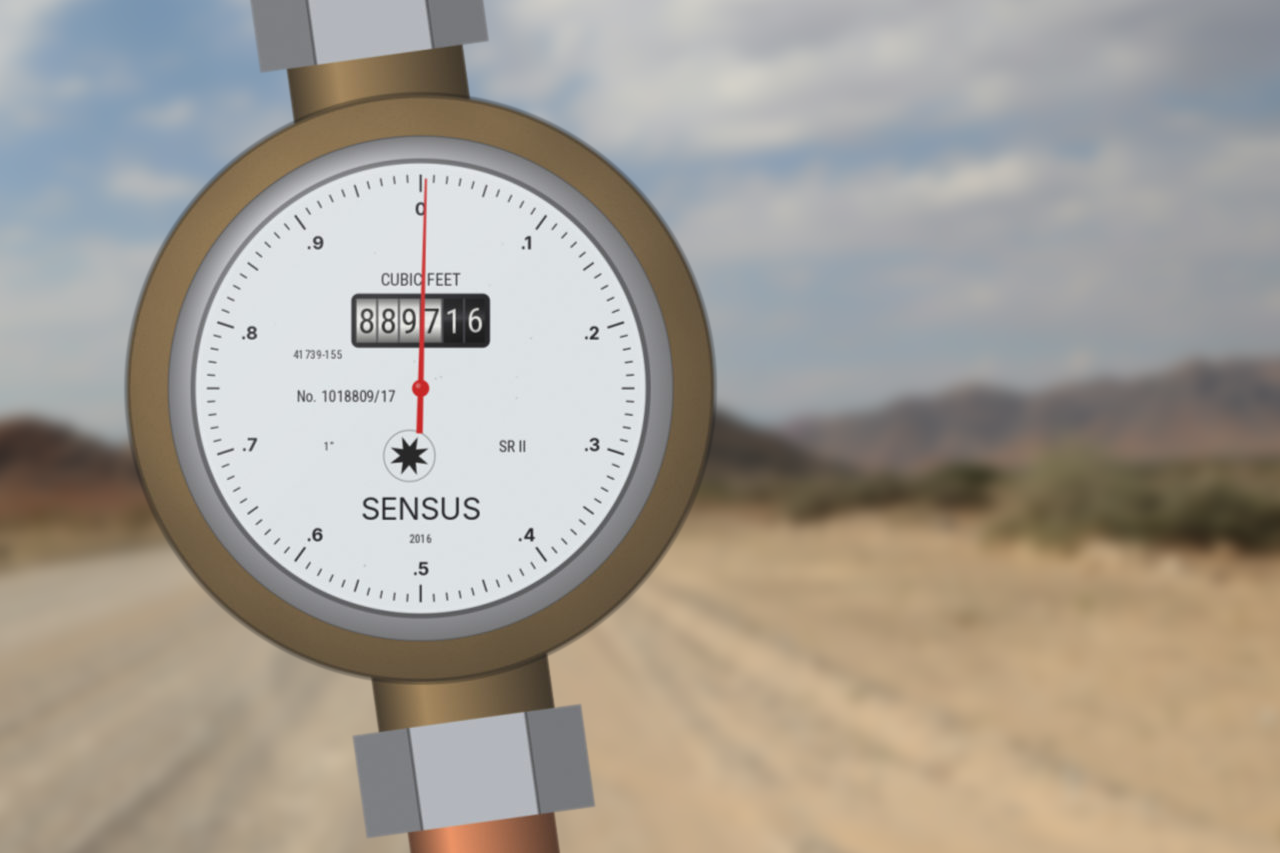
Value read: 889716.00ft³
